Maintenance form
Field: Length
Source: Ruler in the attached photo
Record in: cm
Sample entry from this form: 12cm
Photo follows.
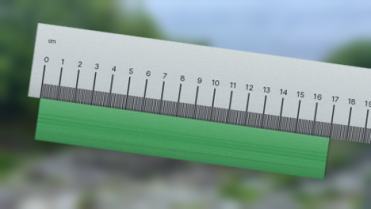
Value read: 17cm
